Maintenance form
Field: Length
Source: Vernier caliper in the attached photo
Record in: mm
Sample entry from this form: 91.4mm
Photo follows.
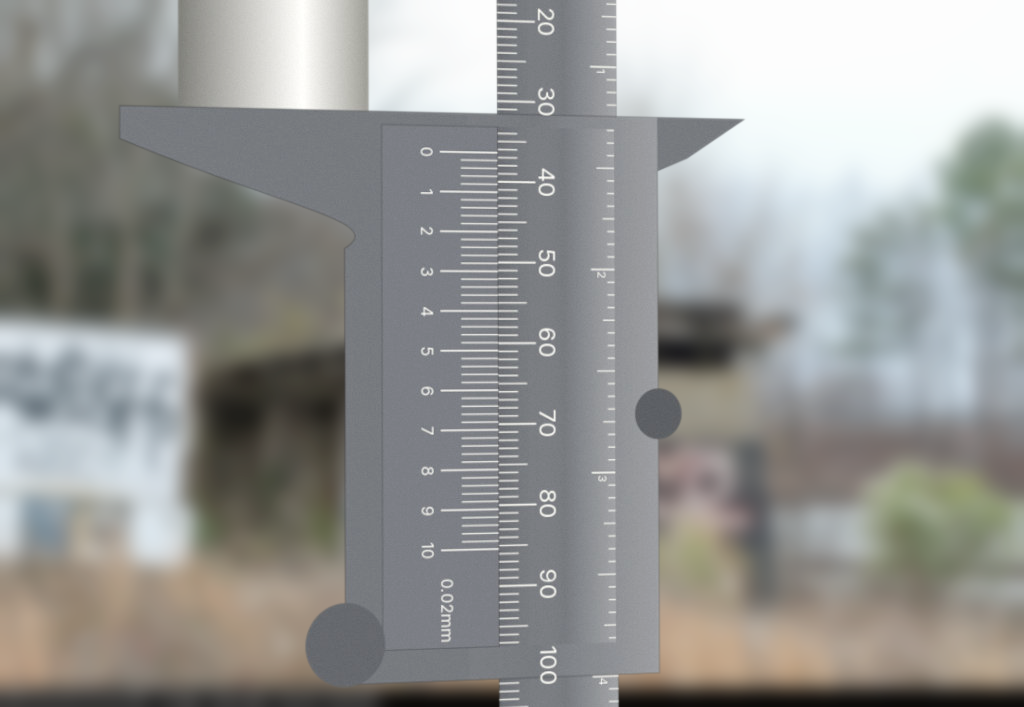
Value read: 36.4mm
